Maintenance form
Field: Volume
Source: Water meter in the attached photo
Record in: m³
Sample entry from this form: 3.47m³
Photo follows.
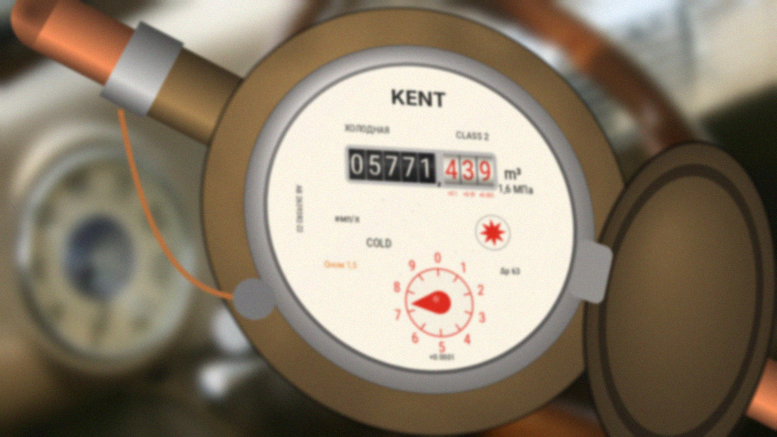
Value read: 5771.4397m³
